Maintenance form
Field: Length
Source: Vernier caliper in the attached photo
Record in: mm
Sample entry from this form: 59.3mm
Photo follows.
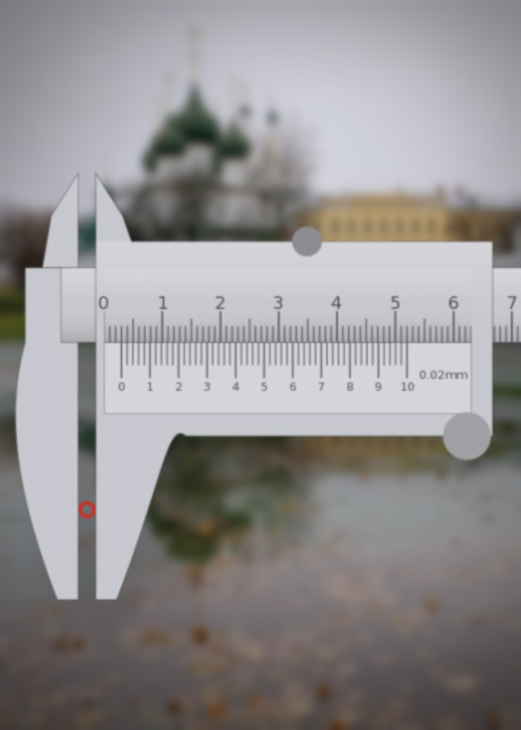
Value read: 3.0mm
